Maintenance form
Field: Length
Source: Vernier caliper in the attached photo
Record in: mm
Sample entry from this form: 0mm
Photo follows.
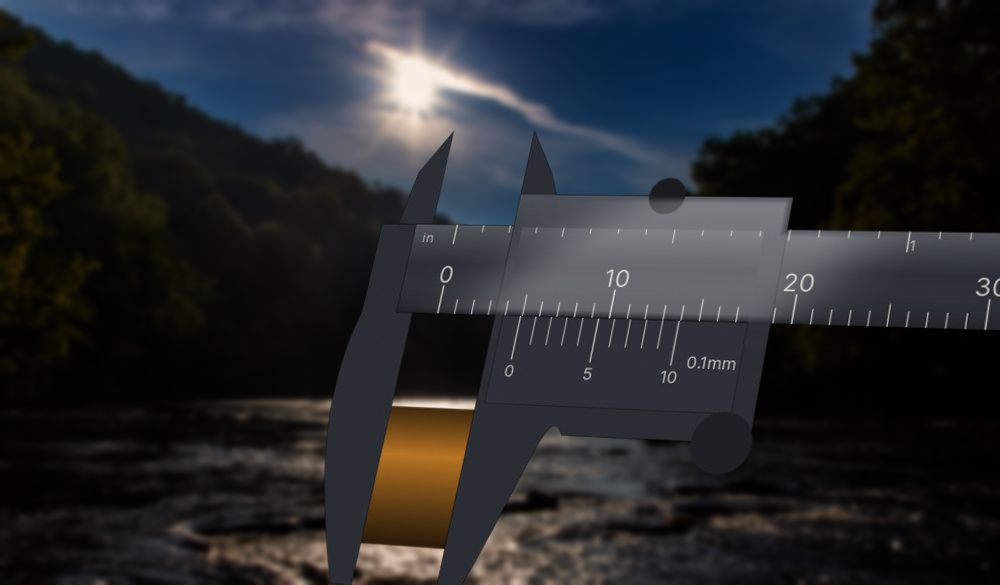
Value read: 4.9mm
